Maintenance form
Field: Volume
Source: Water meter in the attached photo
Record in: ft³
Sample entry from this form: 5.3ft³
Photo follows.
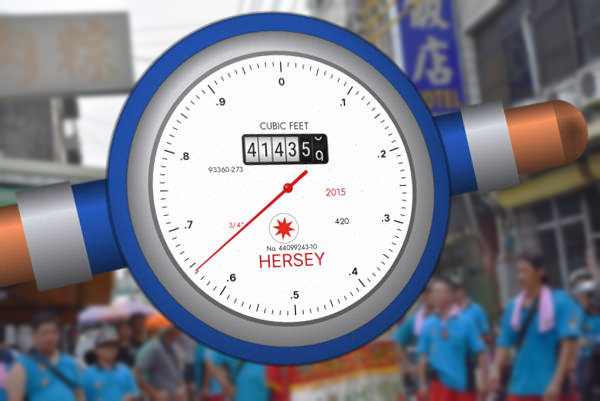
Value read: 414358.64ft³
